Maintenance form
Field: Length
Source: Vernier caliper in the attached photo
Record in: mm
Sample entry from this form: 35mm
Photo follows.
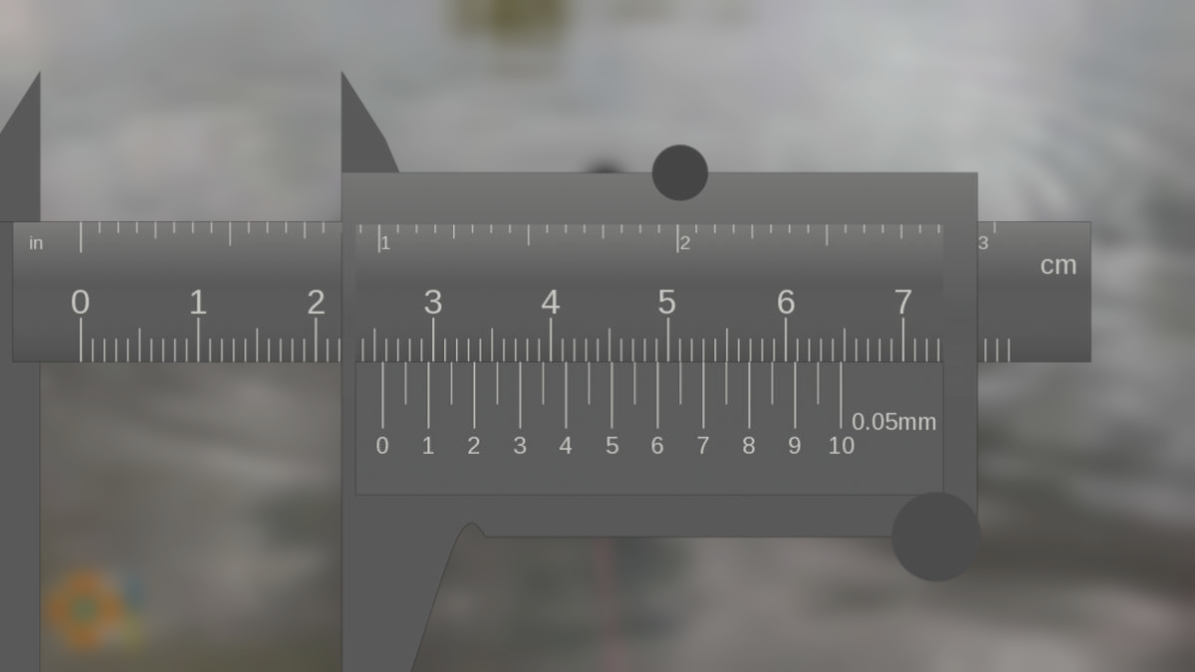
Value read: 25.7mm
